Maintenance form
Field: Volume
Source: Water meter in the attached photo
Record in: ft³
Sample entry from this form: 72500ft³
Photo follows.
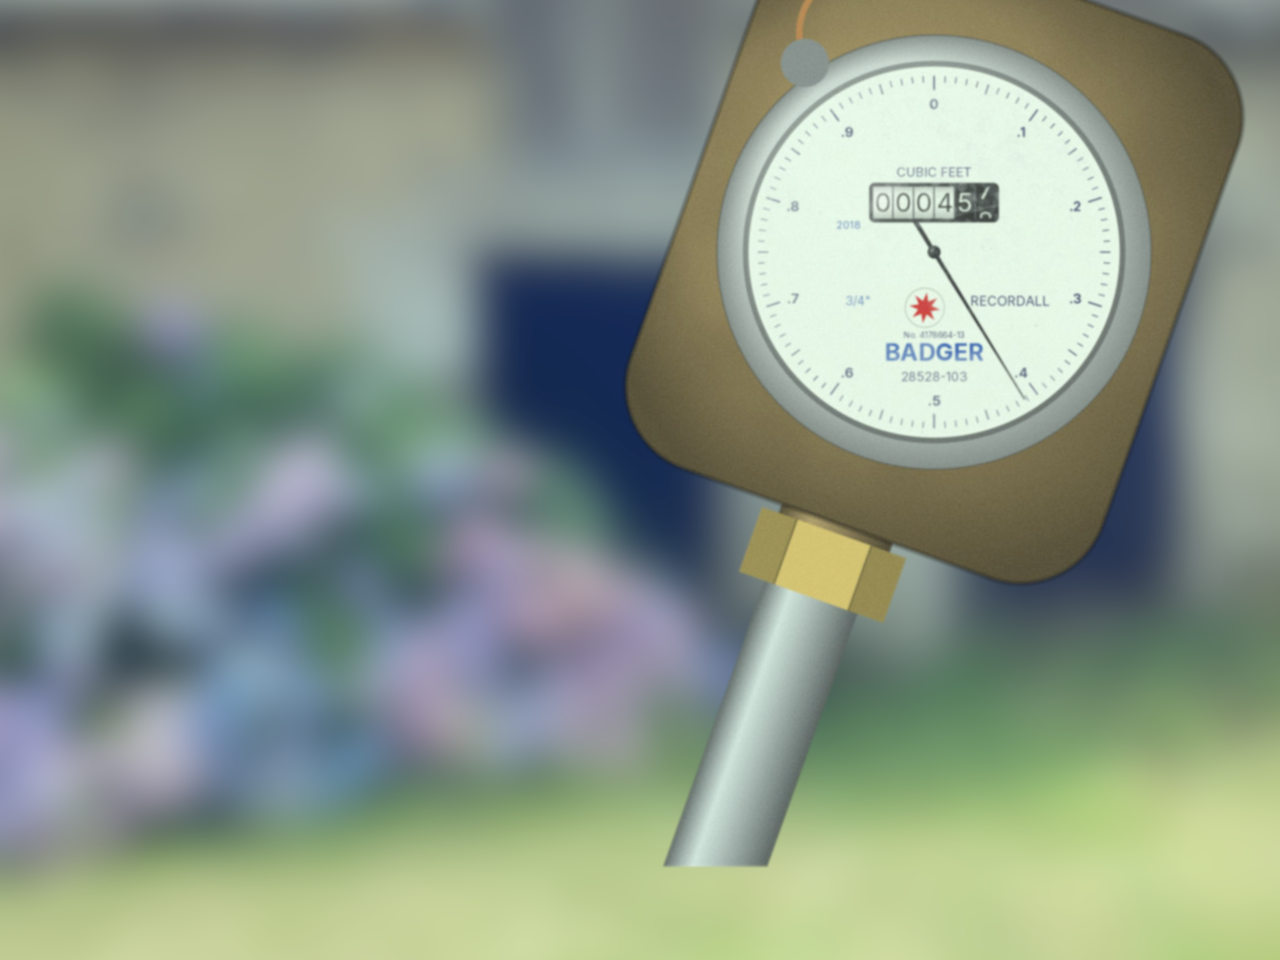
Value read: 457.41ft³
